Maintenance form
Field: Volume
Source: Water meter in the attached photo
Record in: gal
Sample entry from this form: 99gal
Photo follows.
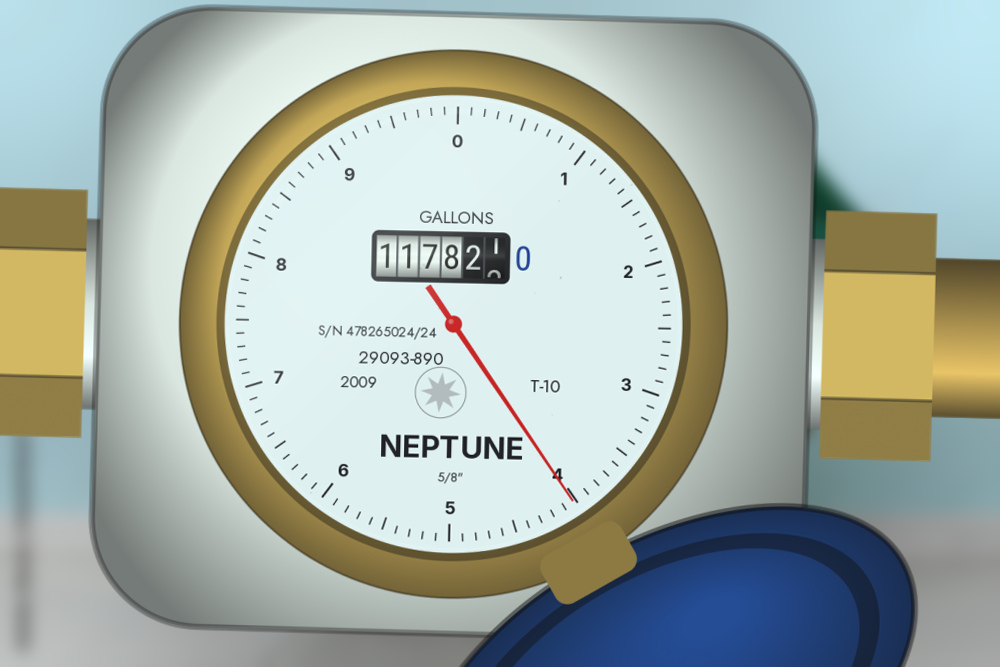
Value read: 1178214.0gal
